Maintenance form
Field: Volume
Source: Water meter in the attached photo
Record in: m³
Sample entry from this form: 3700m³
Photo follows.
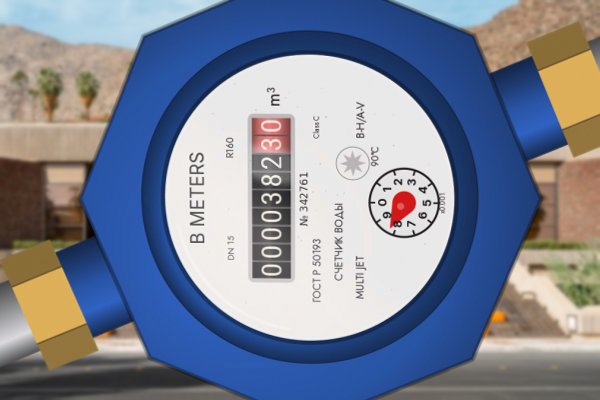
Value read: 382.308m³
